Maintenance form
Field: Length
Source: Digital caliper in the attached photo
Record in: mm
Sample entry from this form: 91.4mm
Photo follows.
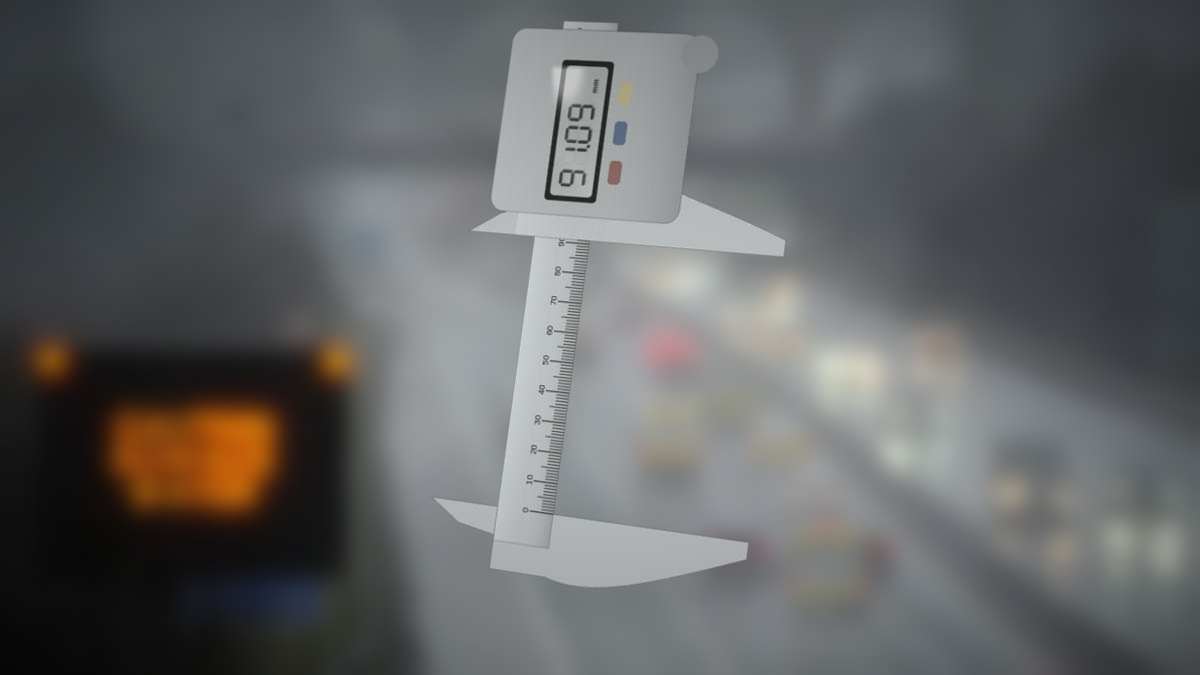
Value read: 91.09mm
